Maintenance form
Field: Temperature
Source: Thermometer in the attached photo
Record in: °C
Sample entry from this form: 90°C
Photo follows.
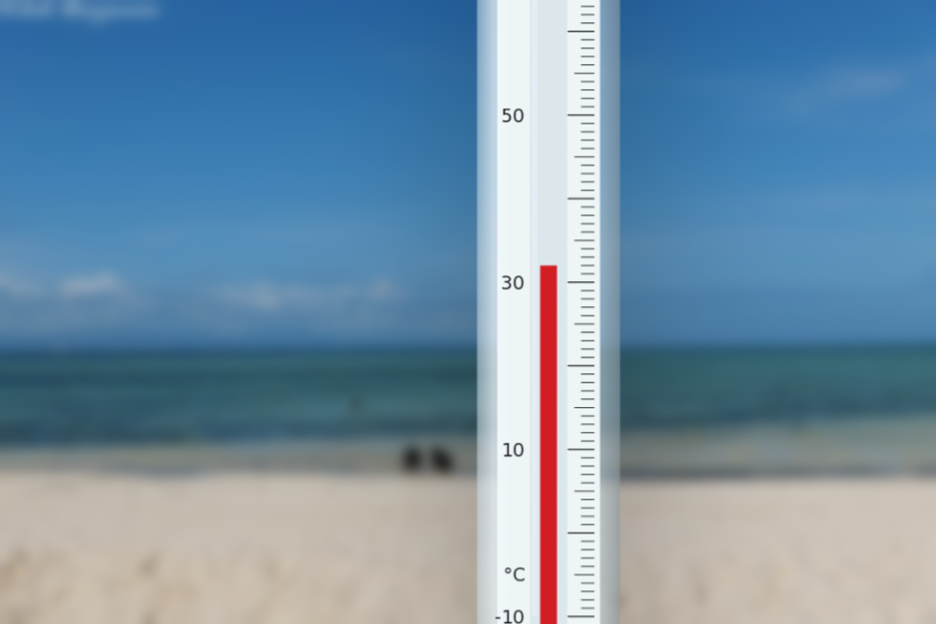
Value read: 32°C
